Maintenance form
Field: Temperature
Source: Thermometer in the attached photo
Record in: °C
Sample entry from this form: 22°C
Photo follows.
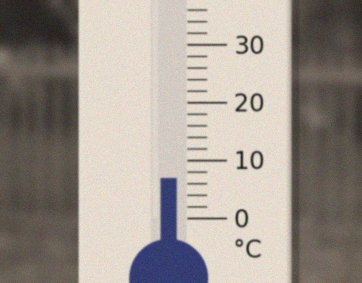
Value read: 7°C
